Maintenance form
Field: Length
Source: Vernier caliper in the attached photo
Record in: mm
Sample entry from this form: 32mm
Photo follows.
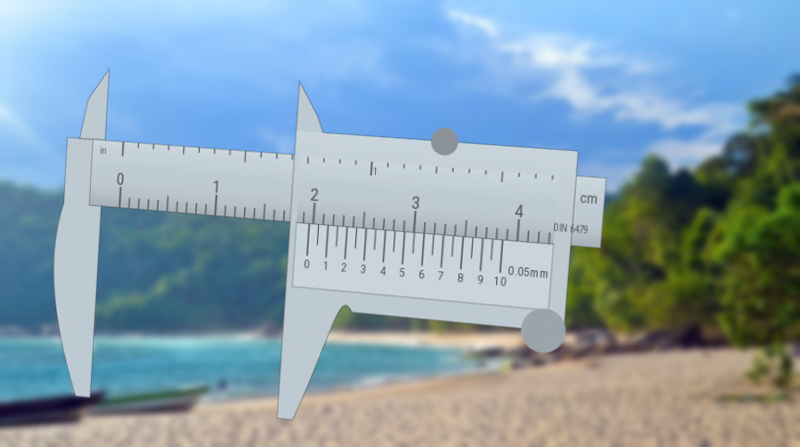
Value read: 19.6mm
